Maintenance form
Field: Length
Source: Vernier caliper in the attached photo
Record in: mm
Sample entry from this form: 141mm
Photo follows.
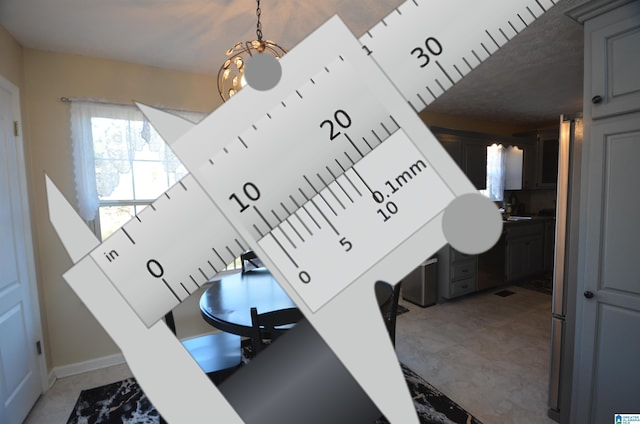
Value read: 9.7mm
